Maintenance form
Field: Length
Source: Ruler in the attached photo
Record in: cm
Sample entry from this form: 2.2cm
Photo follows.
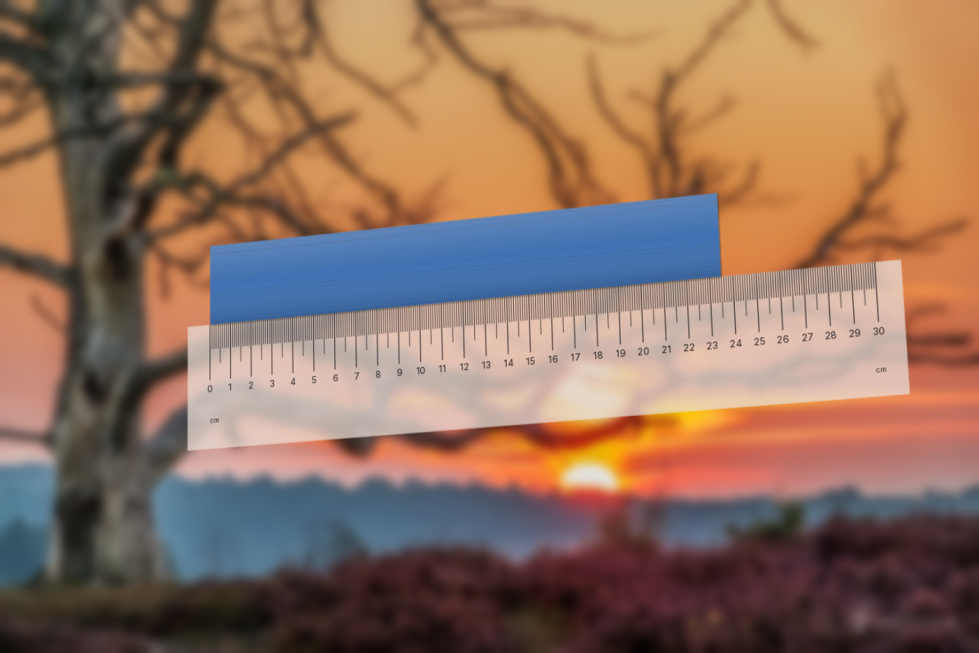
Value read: 23.5cm
